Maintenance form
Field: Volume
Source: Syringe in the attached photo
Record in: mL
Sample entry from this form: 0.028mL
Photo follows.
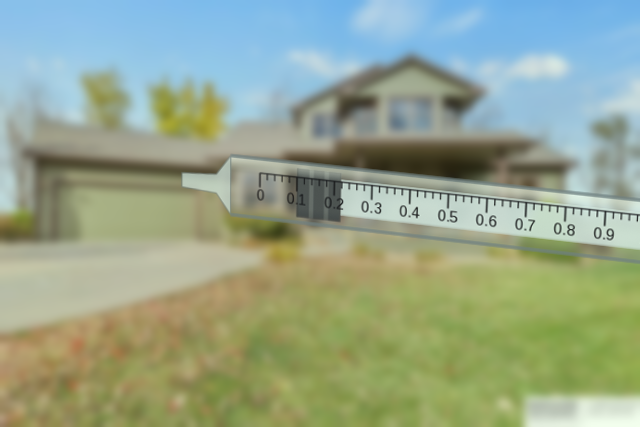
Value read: 0.1mL
